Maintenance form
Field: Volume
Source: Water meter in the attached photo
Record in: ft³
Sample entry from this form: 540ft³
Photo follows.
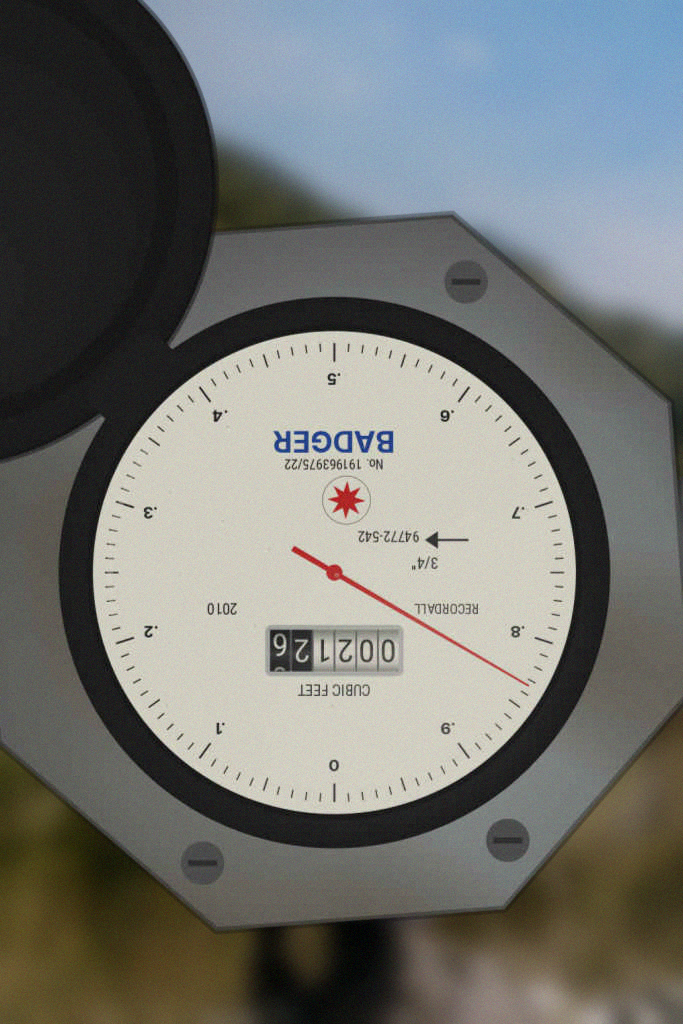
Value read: 2125.83ft³
